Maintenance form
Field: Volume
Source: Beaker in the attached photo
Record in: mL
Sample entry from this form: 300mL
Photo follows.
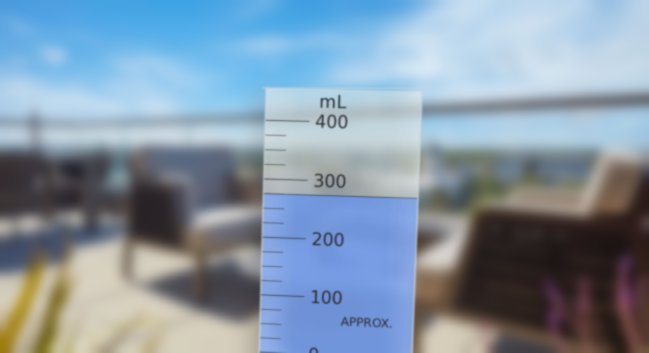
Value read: 275mL
